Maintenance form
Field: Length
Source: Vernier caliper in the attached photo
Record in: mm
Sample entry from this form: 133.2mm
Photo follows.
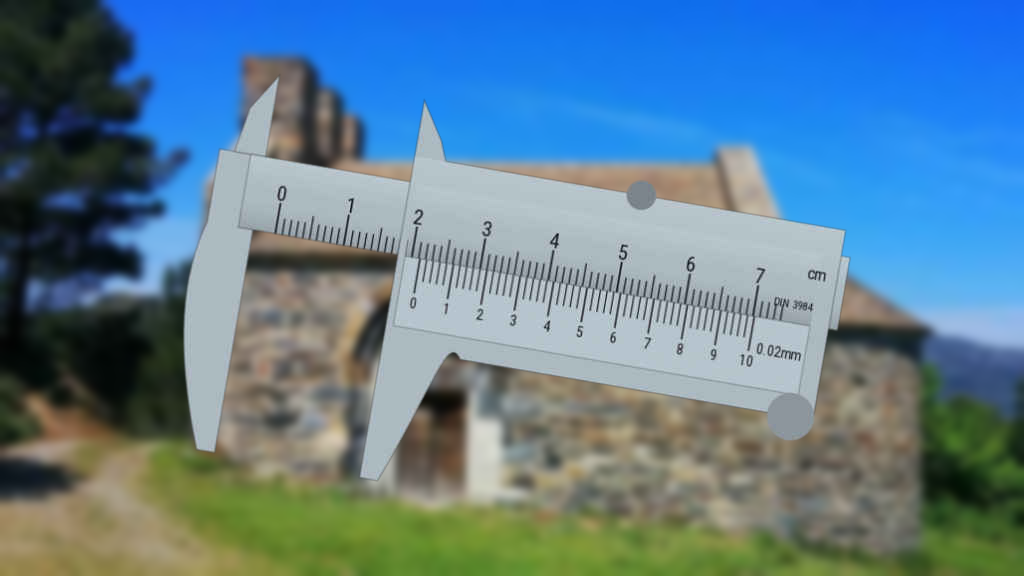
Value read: 21.2mm
